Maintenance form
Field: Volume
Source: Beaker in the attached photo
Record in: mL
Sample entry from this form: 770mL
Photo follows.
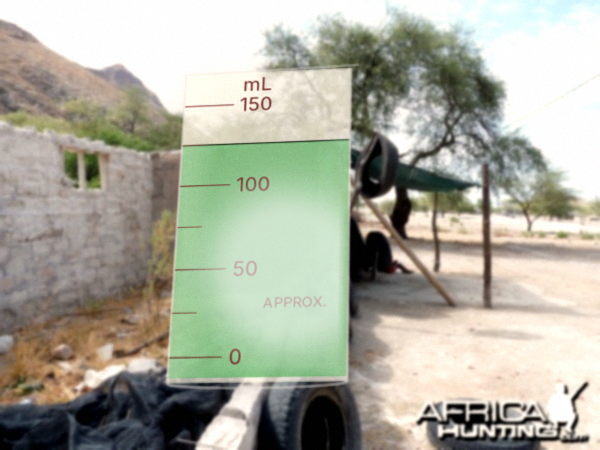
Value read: 125mL
